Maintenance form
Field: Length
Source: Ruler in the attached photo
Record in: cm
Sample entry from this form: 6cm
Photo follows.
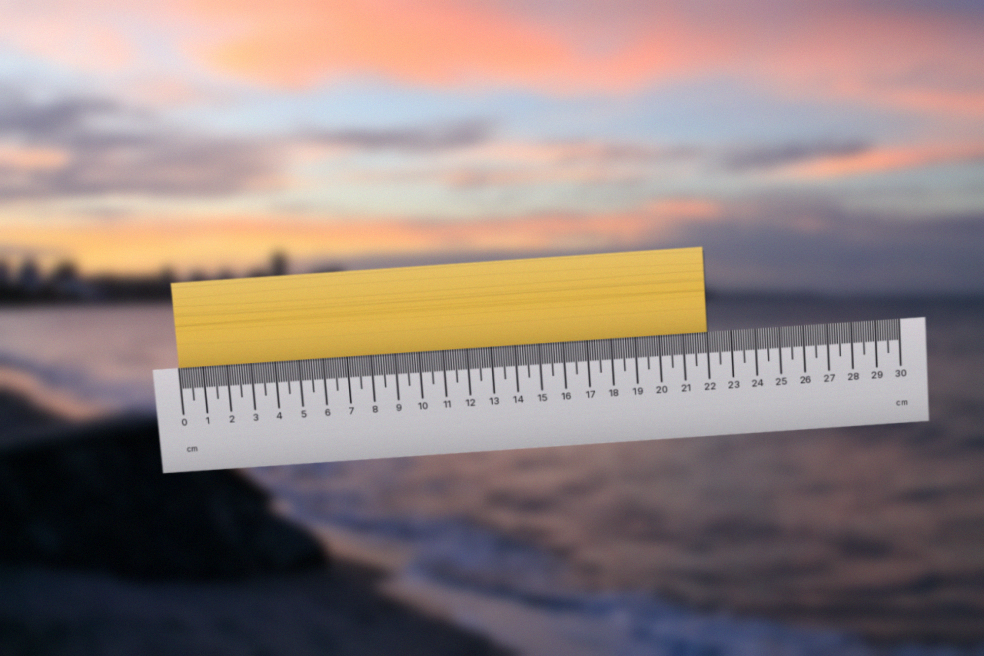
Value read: 22cm
